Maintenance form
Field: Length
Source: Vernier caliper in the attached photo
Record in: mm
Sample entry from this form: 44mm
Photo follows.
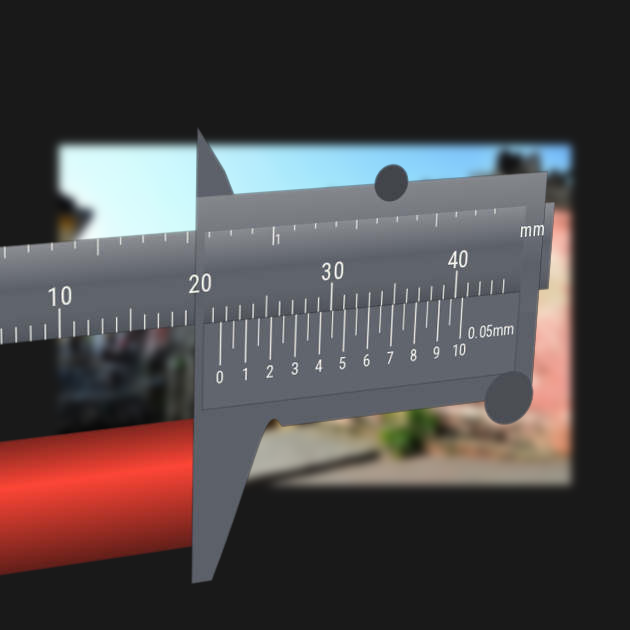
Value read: 21.6mm
